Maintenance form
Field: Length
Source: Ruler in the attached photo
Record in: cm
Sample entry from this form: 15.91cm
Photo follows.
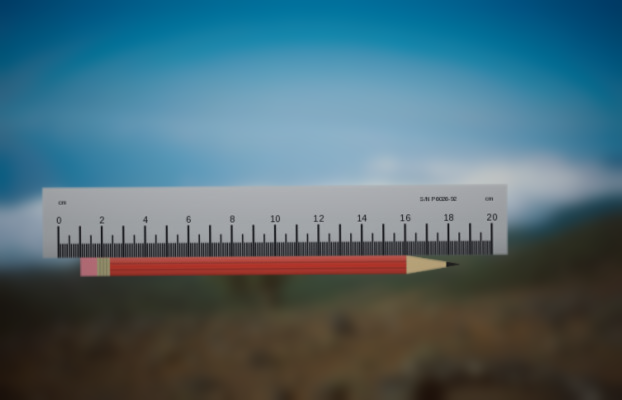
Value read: 17.5cm
